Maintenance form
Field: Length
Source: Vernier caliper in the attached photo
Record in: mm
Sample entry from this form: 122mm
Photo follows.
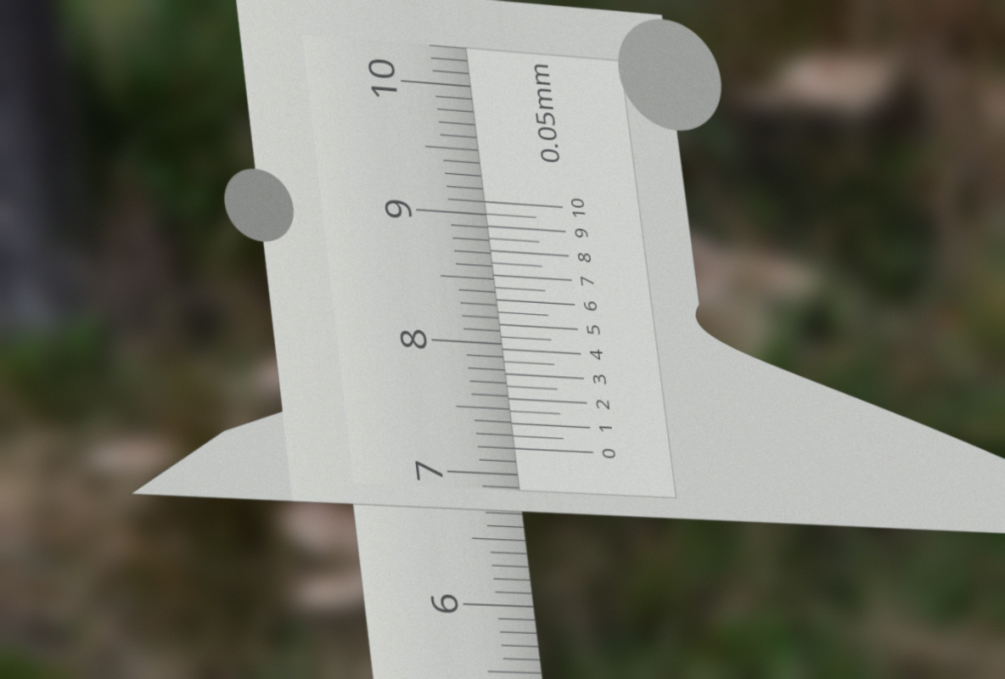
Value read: 72.0mm
